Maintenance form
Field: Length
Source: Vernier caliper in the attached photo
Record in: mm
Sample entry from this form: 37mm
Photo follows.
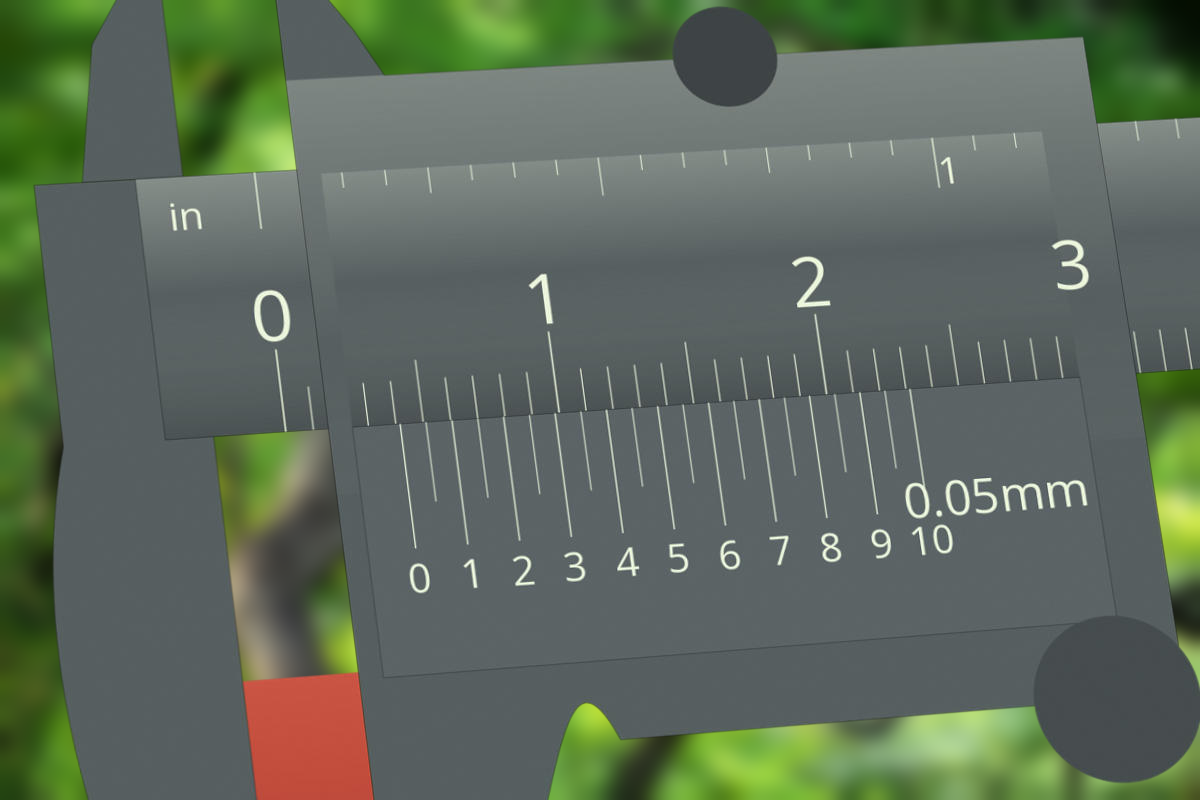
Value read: 4.15mm
